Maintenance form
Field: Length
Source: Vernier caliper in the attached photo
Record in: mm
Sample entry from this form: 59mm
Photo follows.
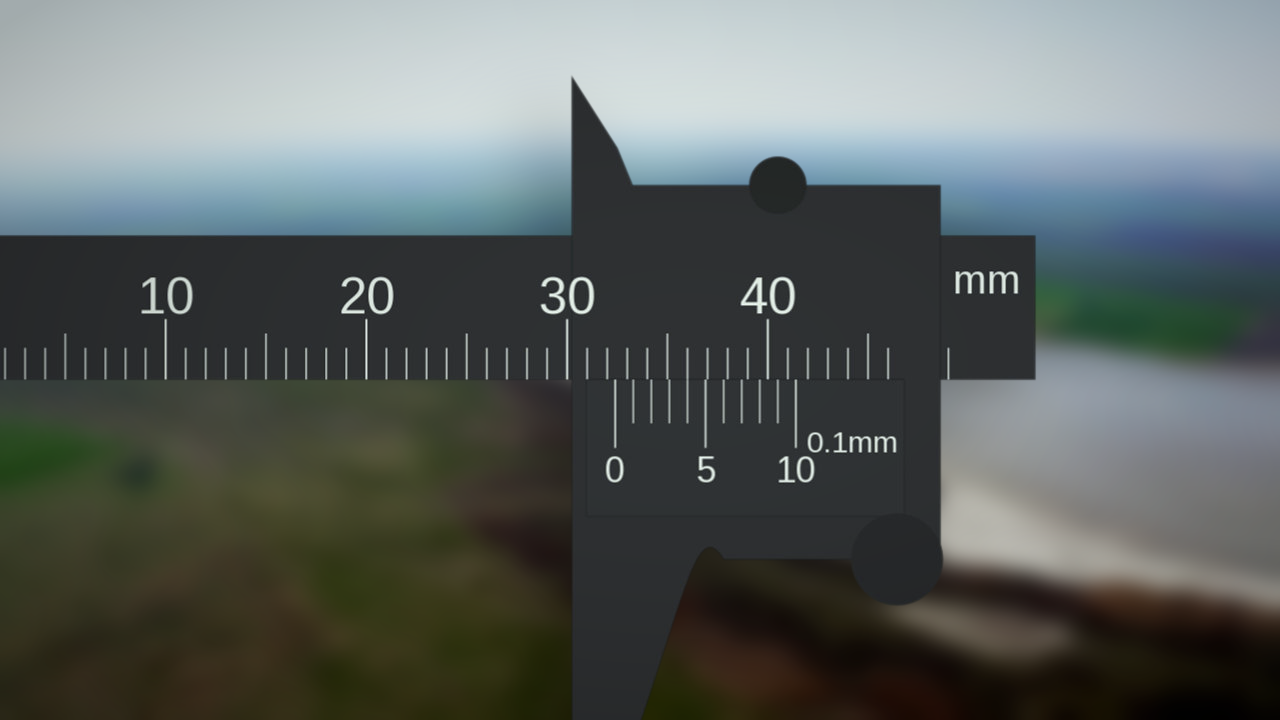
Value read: 32.4mm
